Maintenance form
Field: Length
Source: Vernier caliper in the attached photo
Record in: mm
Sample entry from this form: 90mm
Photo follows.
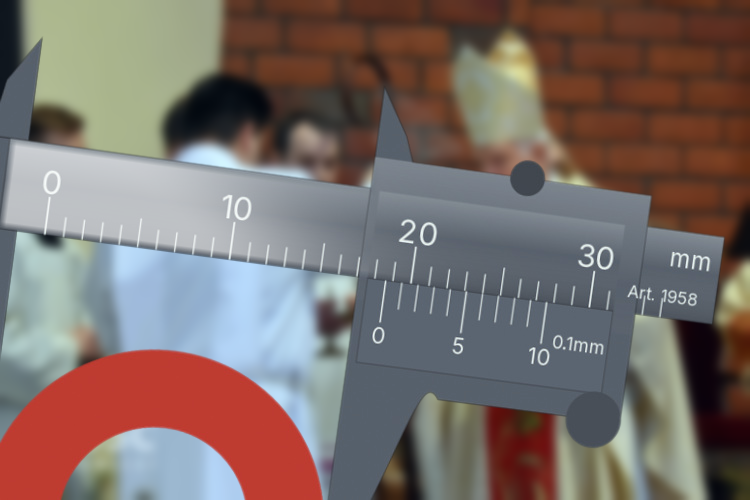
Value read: 18.6mm
